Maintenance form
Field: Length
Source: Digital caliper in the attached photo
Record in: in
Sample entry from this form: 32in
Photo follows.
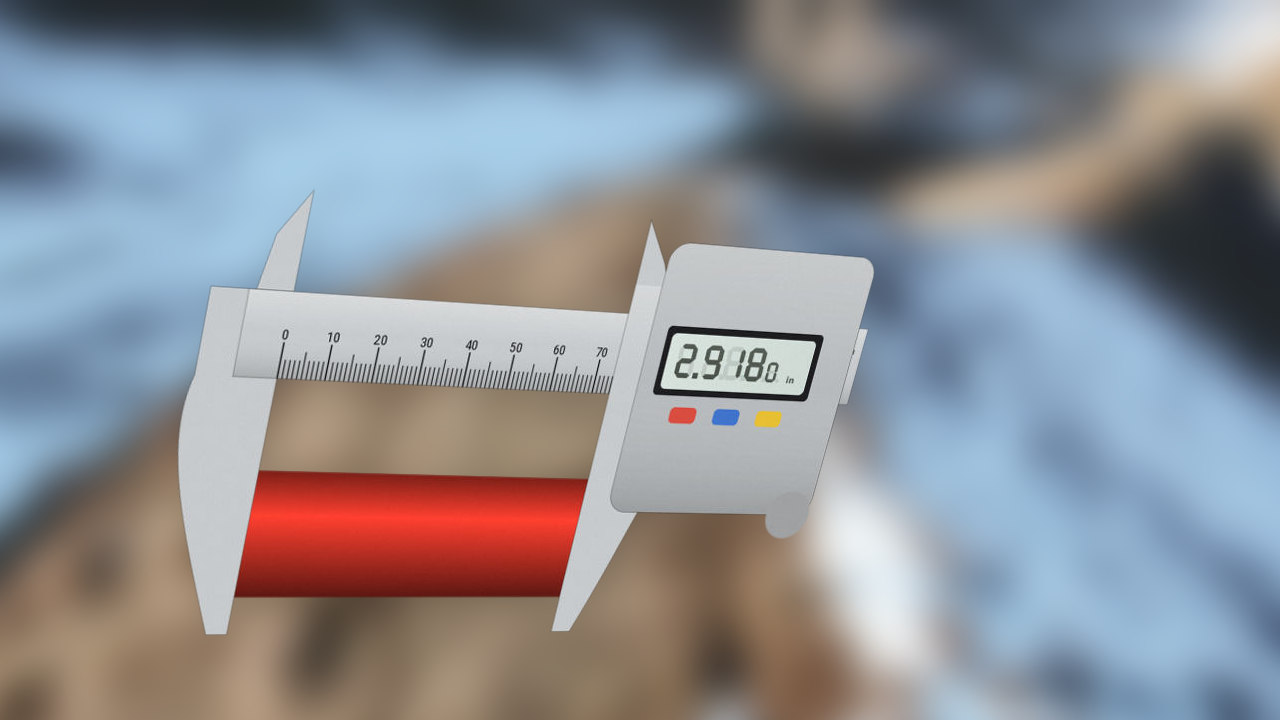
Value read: 2.9180in
